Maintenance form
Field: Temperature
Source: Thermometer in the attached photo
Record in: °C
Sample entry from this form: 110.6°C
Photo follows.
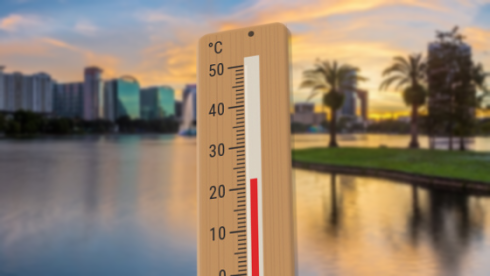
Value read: 22°C
